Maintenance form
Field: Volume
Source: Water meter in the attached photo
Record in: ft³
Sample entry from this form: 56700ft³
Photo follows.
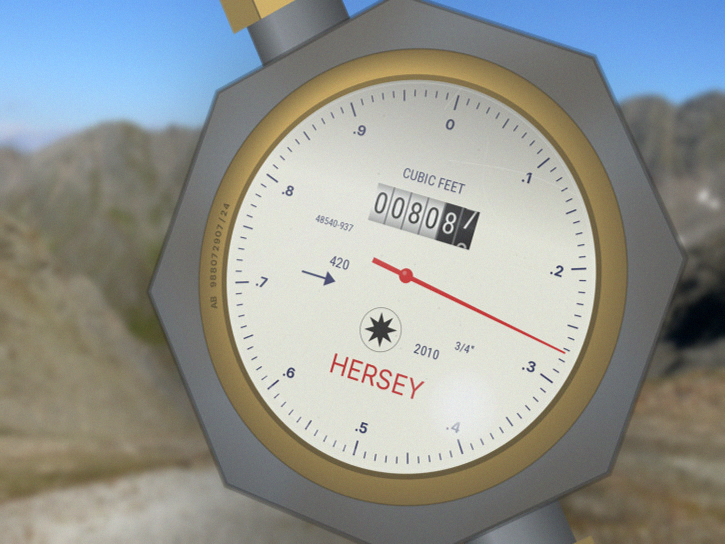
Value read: 8087.27ft³
